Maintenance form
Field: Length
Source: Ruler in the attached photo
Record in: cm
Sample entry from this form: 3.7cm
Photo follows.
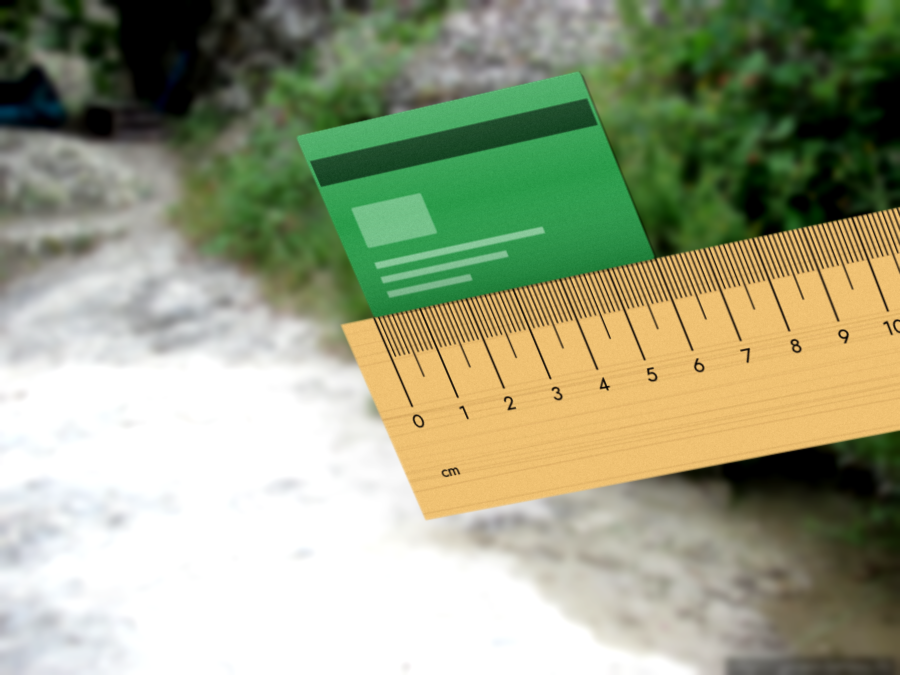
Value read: 6cm
